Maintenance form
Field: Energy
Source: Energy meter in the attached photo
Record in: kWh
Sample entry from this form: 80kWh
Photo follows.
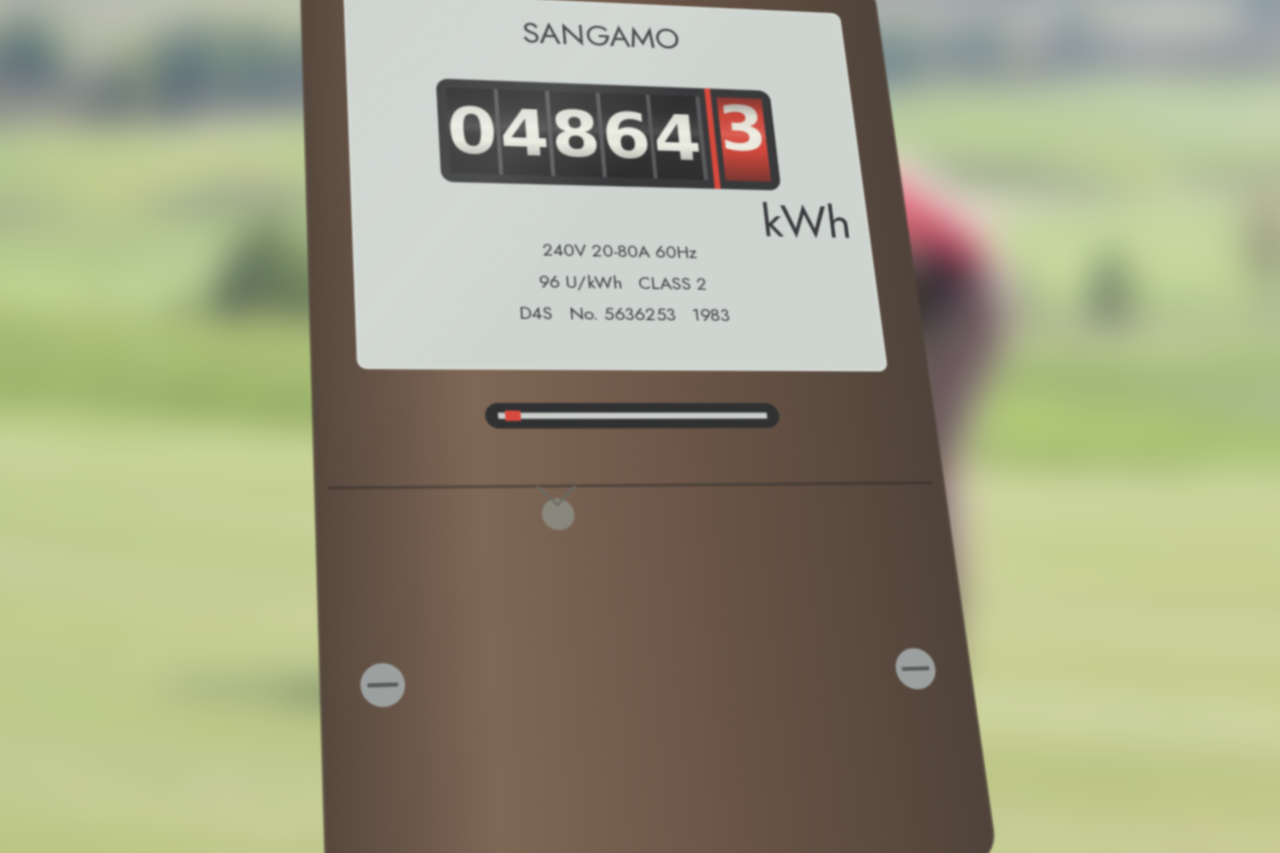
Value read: 4864.3kWh
